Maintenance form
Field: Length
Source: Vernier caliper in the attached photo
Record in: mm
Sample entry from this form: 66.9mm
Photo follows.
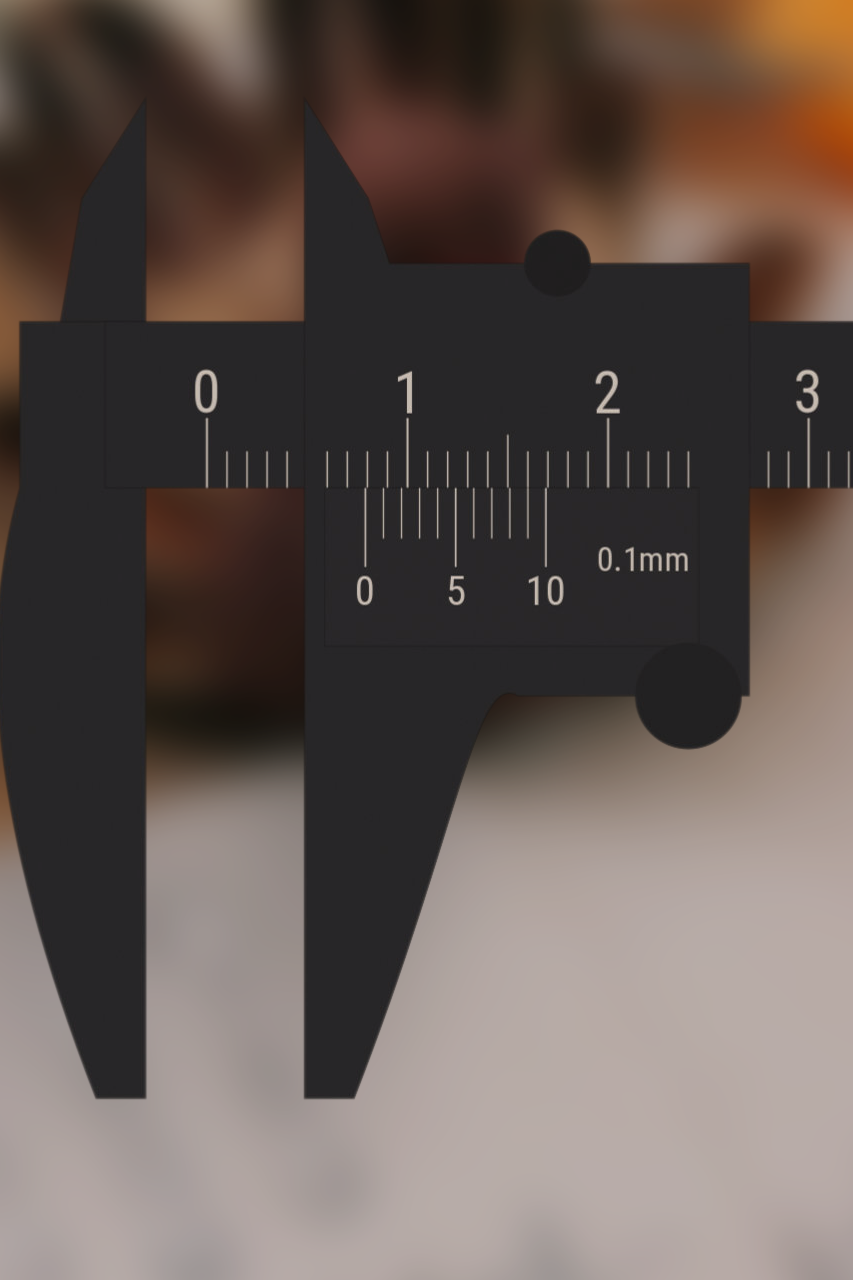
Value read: 7.9mm
